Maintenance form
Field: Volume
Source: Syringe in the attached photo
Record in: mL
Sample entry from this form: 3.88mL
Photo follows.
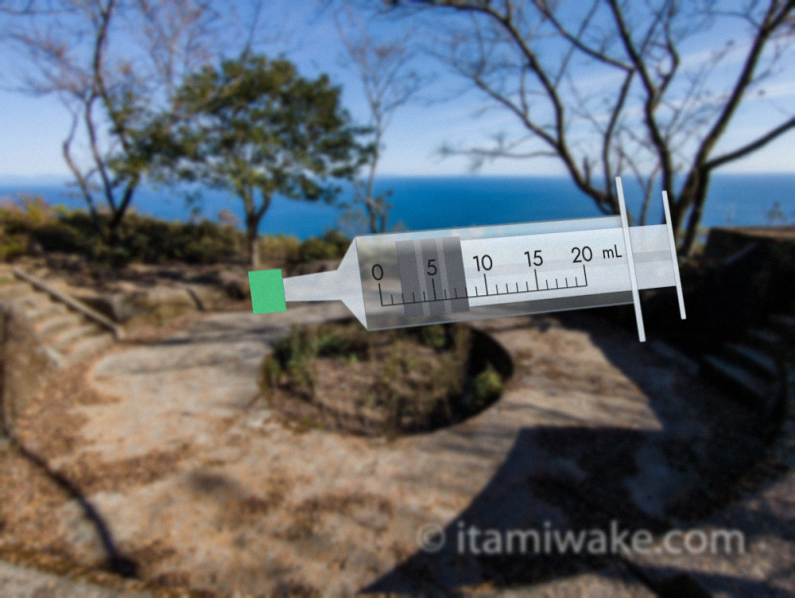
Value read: 2mL
